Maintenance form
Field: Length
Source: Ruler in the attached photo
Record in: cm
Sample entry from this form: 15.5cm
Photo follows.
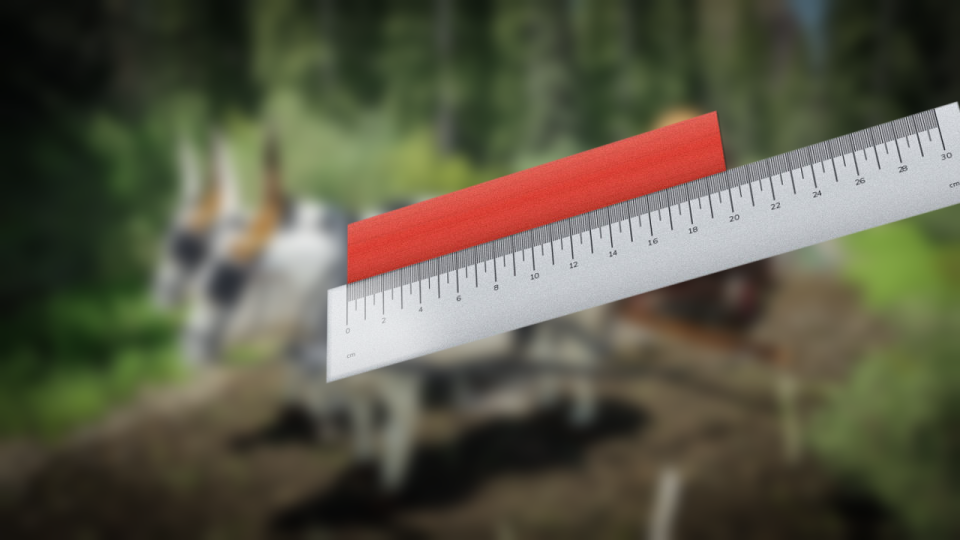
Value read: 20cm
